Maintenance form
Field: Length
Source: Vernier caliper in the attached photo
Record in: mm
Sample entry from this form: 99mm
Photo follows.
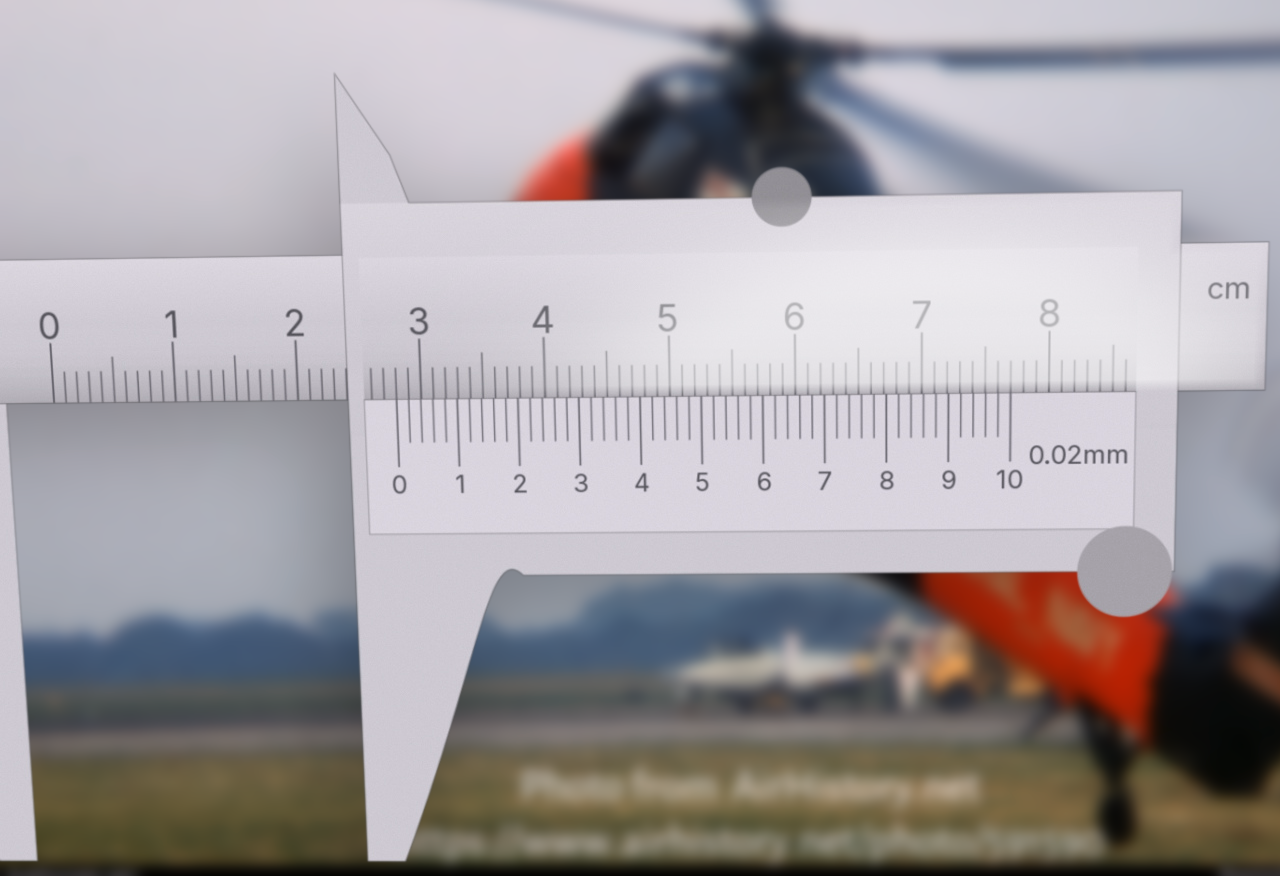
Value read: 28.0mm
